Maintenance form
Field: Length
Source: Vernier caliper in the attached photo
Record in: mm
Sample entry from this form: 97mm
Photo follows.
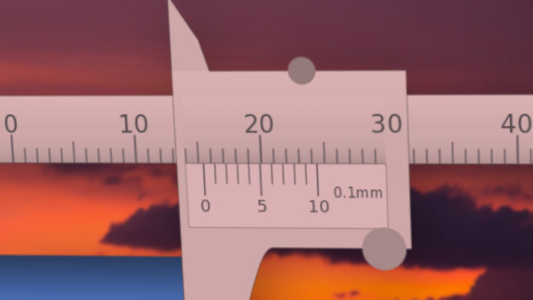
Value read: 15.4mm
